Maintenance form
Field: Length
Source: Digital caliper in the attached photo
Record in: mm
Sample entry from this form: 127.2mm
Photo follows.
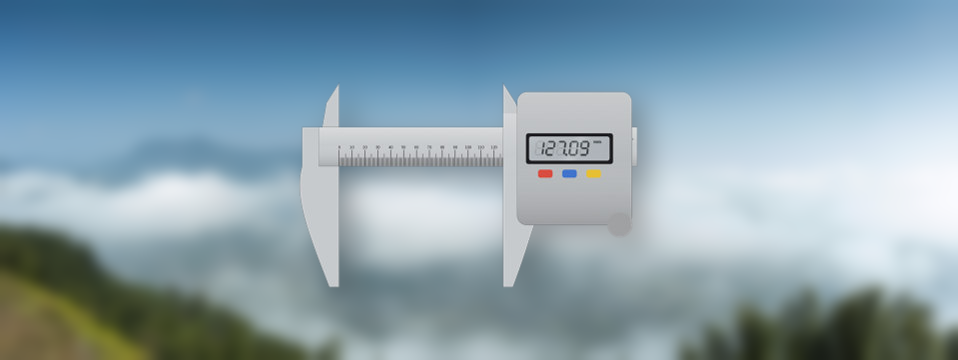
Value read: 127.09mm
